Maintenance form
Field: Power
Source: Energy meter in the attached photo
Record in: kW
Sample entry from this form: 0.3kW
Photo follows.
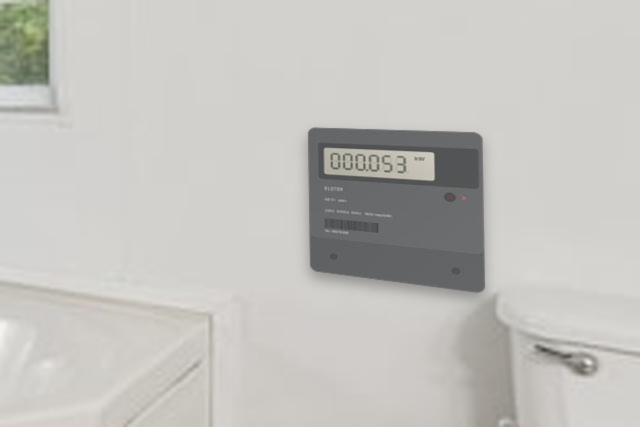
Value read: 0.053kW
